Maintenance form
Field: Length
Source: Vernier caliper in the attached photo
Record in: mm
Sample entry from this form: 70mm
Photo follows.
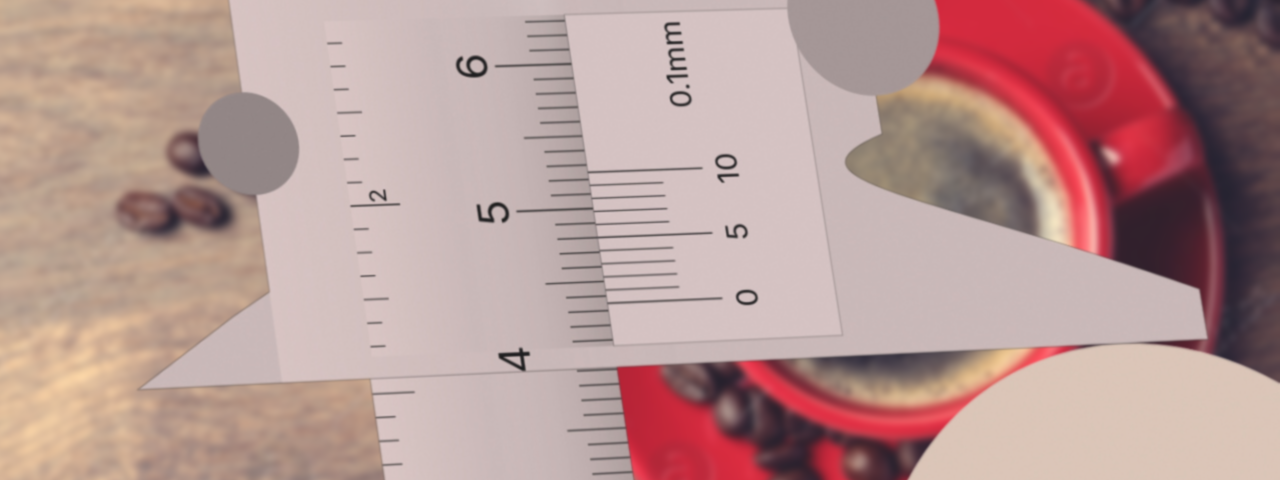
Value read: 43.5mm
